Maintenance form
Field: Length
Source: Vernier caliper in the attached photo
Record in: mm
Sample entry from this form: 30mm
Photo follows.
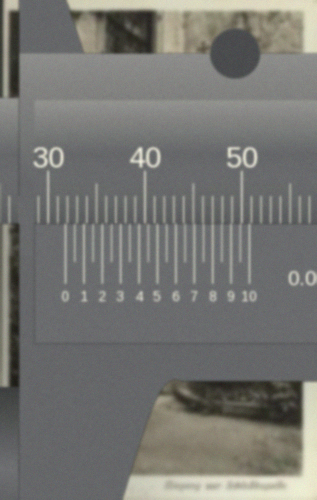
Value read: 31.8mm
